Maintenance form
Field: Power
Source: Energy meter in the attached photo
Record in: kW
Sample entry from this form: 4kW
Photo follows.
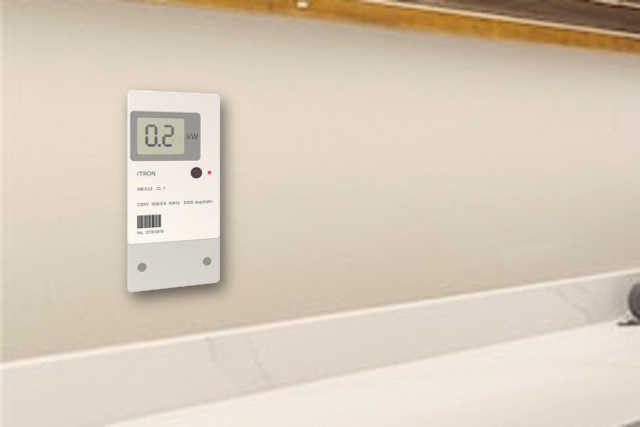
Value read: 0.2kW
